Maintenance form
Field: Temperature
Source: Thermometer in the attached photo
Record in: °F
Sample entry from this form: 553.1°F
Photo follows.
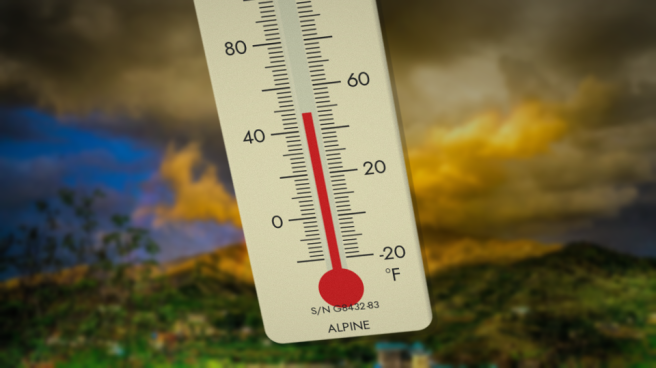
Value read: 48°F
